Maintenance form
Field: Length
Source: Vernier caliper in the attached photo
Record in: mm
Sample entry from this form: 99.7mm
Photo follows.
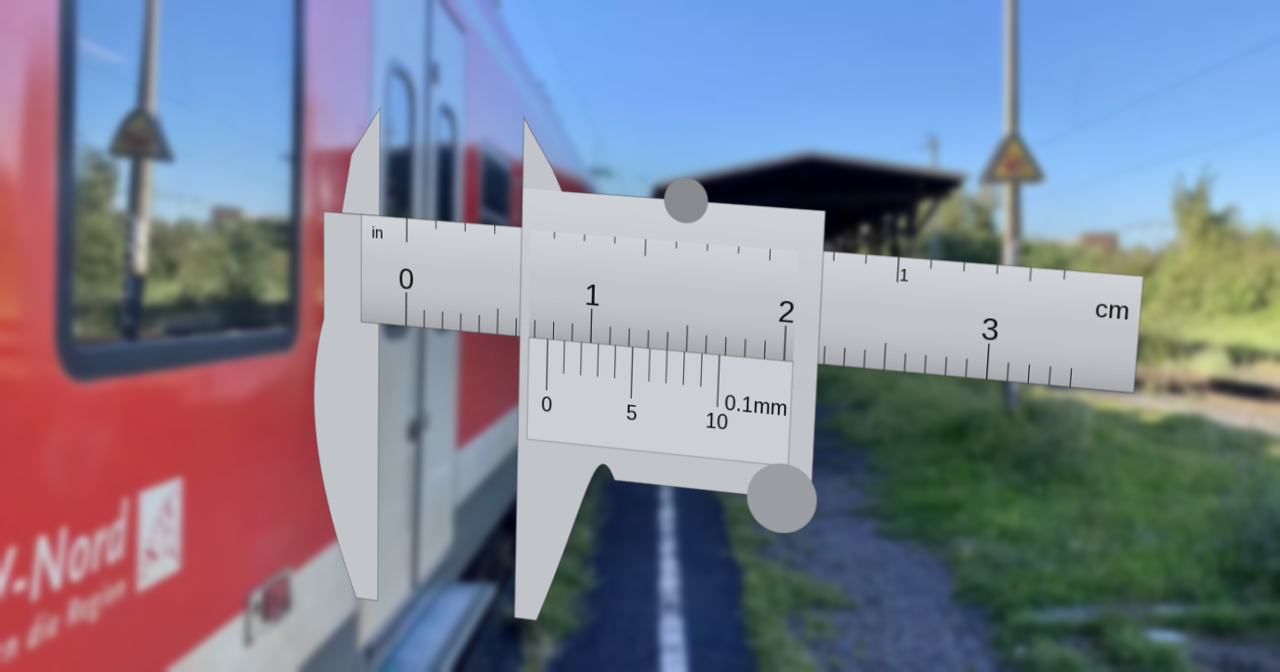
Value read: 7.7mm
